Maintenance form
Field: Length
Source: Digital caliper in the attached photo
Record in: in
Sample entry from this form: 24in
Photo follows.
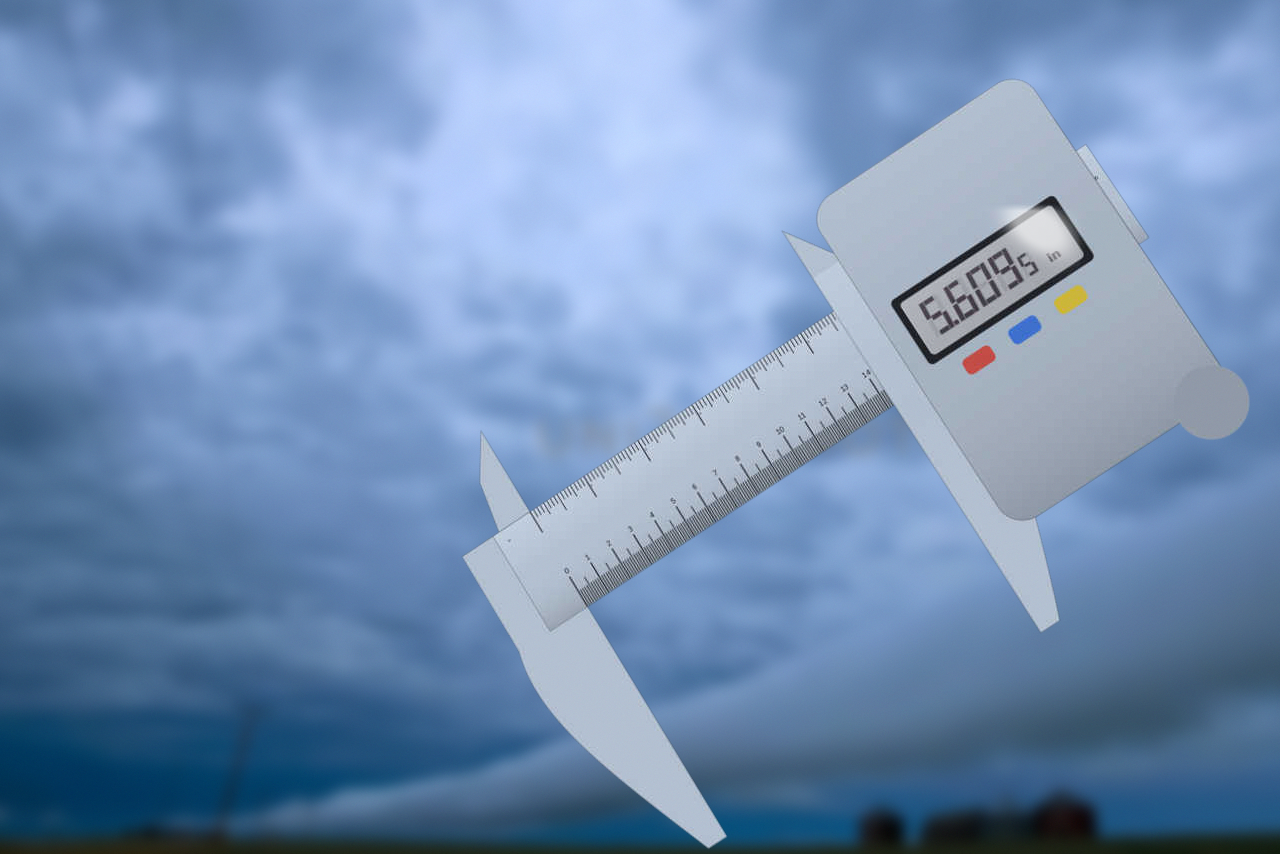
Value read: 5.6095in
